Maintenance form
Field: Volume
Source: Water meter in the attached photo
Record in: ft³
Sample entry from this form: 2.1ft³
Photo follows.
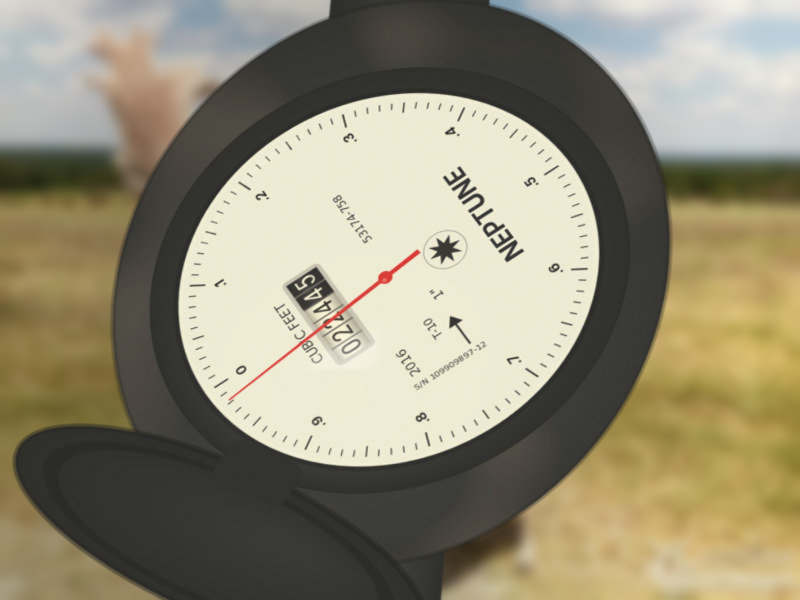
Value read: 22444.98ft³
